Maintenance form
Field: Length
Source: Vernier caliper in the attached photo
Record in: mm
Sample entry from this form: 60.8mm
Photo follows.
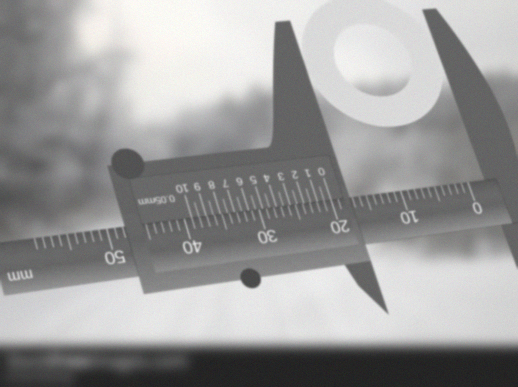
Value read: 20.0mm
